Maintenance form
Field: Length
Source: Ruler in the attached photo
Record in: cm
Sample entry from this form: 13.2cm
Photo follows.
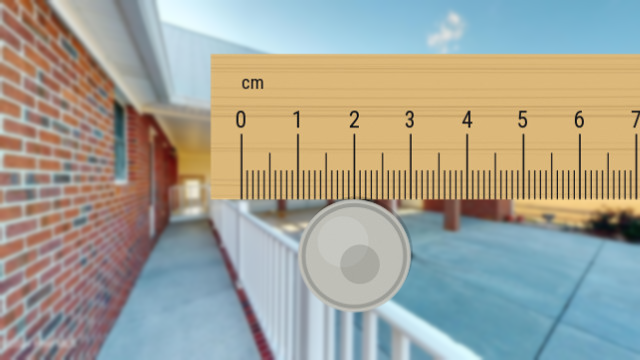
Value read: 2cm
